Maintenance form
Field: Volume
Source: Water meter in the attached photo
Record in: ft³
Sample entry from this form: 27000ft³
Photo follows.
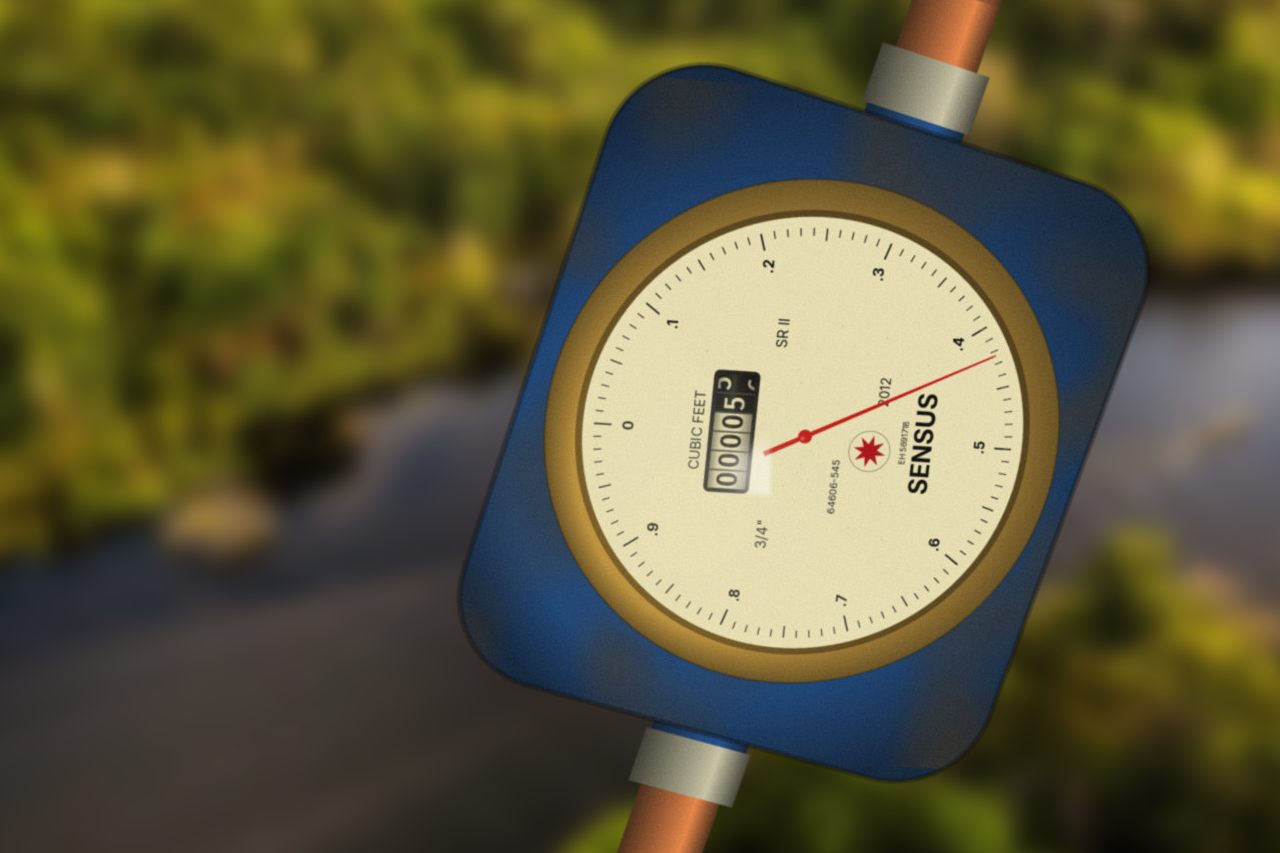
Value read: 55.42ft³
